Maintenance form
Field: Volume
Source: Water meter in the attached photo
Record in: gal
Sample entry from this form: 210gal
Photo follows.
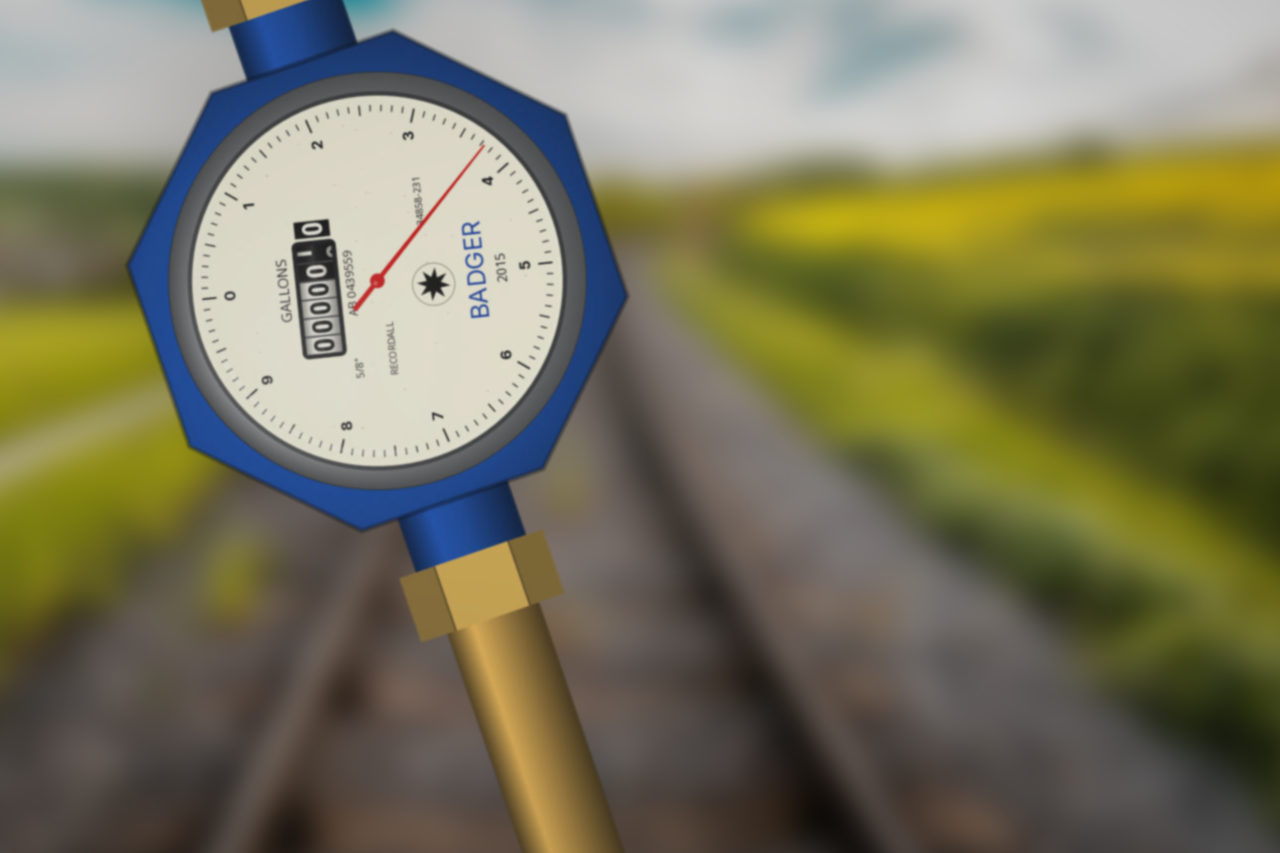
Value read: 13.7gal
